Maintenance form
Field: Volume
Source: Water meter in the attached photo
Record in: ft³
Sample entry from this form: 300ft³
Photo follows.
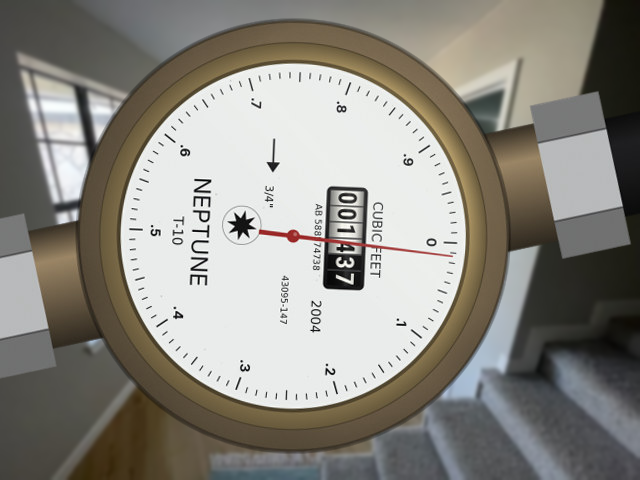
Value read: 1437.01ft³
